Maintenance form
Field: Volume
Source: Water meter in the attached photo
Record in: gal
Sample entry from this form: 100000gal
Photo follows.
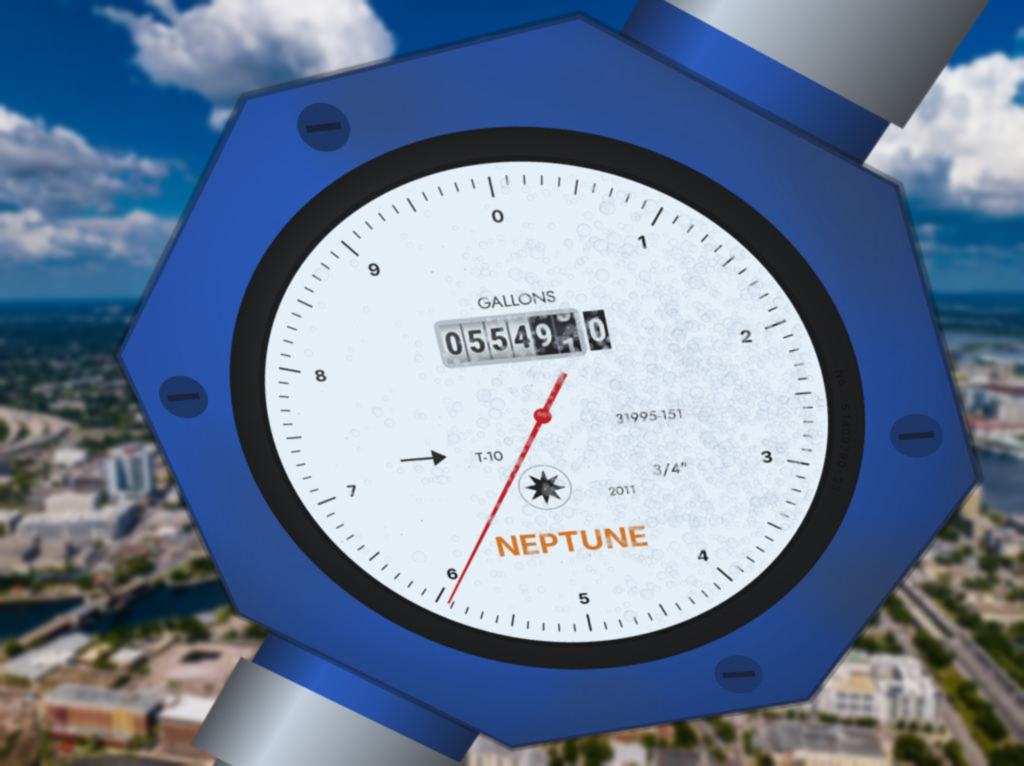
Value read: 554905.9gal
